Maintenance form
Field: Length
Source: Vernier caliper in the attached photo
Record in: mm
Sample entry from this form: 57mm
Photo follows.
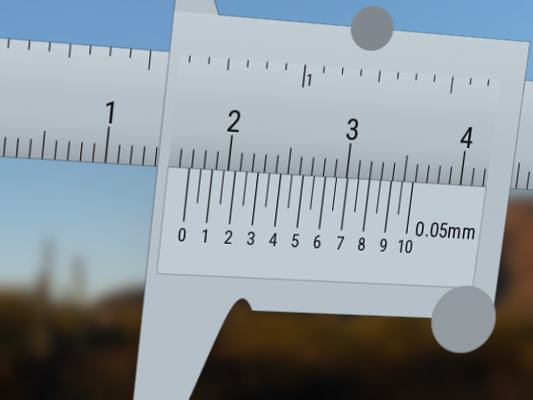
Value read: 16.8mm
